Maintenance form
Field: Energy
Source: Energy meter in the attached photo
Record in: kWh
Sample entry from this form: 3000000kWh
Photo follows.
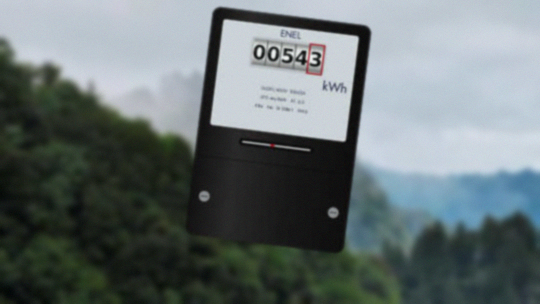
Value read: 54.3kWh
